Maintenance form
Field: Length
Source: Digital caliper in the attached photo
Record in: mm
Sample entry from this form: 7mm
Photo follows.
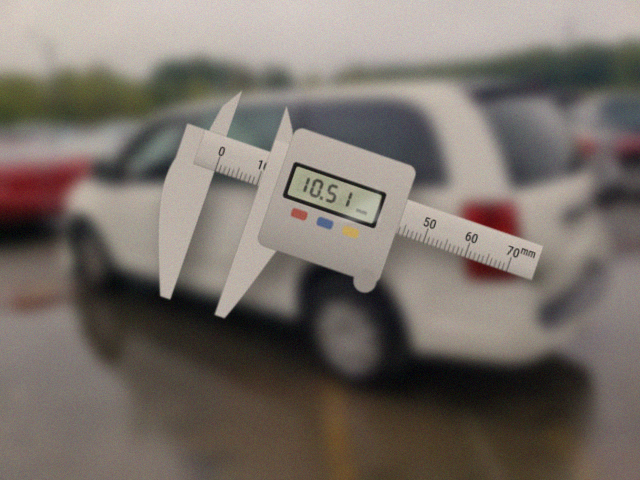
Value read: 10.51mm
